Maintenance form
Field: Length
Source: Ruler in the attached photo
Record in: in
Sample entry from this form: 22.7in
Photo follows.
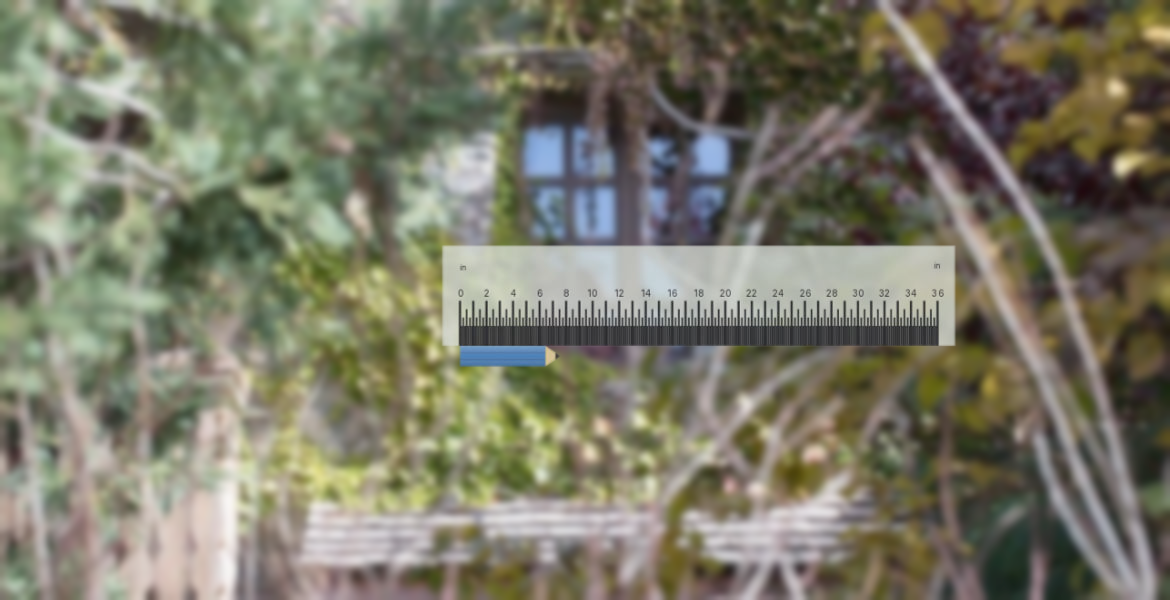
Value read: 7.5in
